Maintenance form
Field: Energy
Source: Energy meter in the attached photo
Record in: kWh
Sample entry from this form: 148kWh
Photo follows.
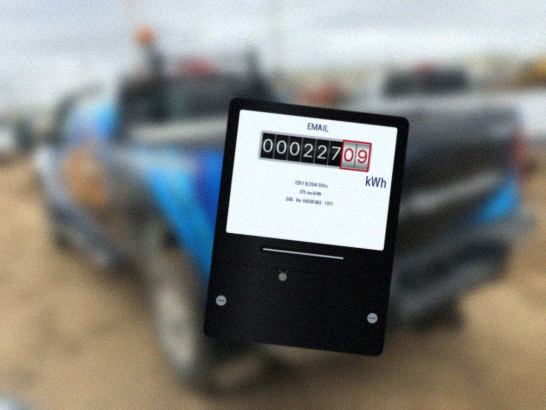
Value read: 227.09kWh
